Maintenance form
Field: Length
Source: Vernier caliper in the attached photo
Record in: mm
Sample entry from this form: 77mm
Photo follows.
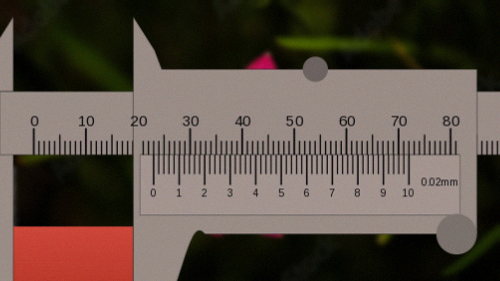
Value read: 23.0mm
